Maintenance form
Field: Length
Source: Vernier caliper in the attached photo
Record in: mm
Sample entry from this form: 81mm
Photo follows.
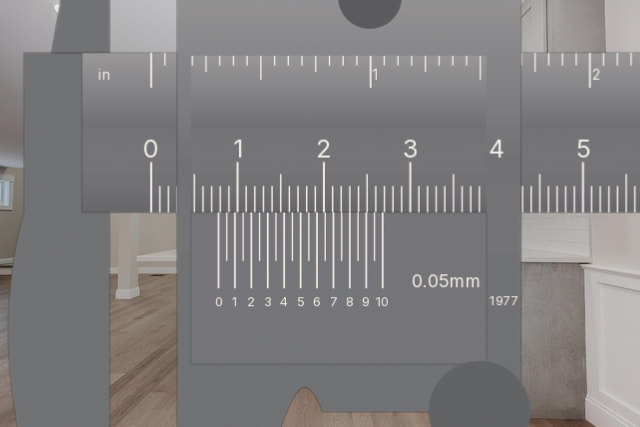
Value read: 7.8mm
